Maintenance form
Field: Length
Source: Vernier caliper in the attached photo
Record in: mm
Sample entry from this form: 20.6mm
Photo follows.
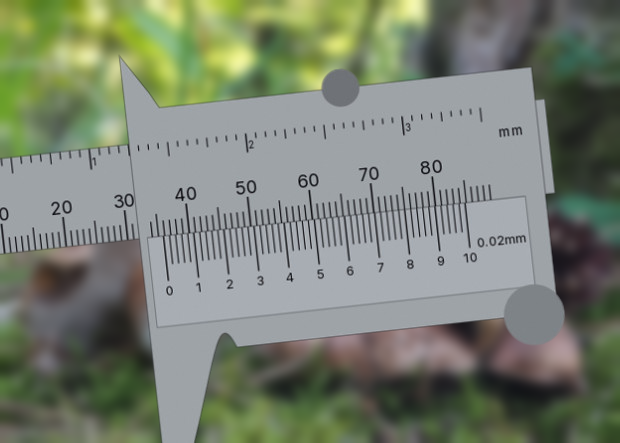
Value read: 35.8mm
